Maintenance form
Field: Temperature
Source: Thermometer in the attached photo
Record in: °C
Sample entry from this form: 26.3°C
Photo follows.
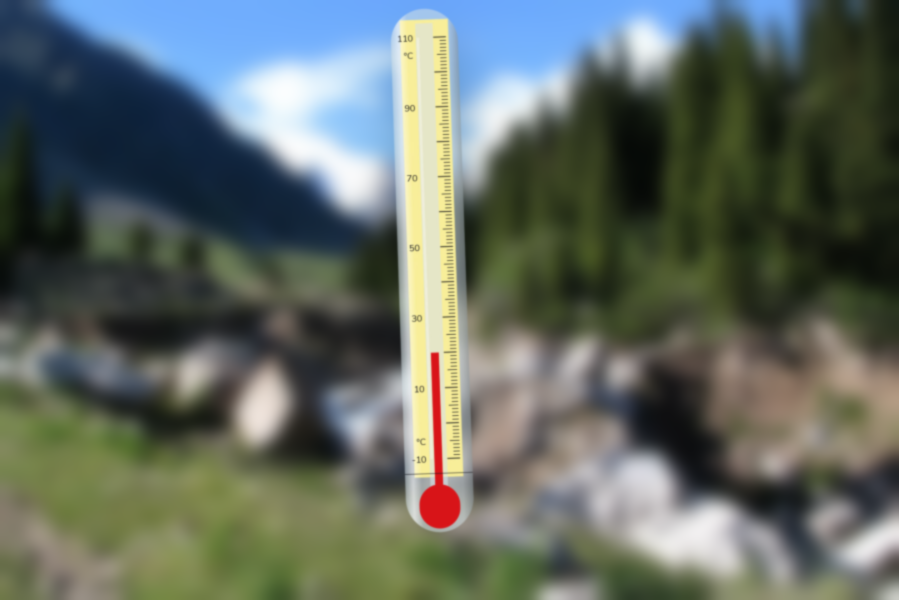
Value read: 20°C
